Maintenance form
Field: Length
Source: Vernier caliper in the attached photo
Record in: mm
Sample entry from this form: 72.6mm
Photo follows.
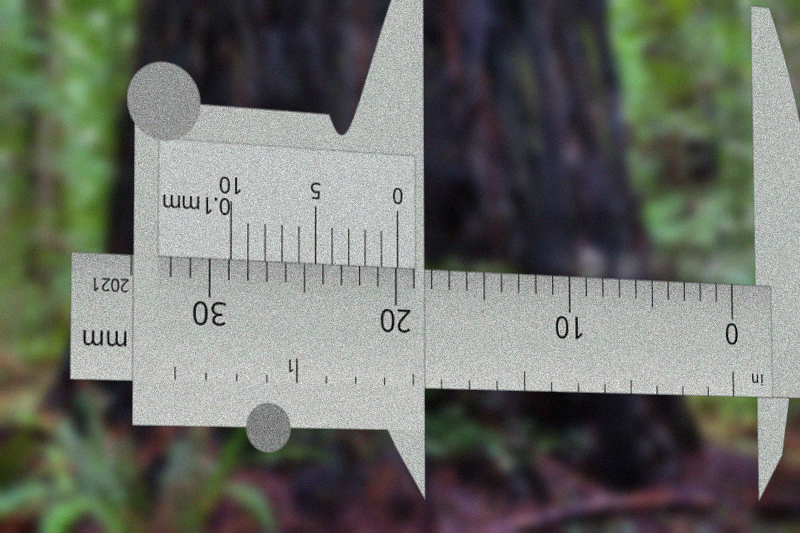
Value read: 19.9mm
